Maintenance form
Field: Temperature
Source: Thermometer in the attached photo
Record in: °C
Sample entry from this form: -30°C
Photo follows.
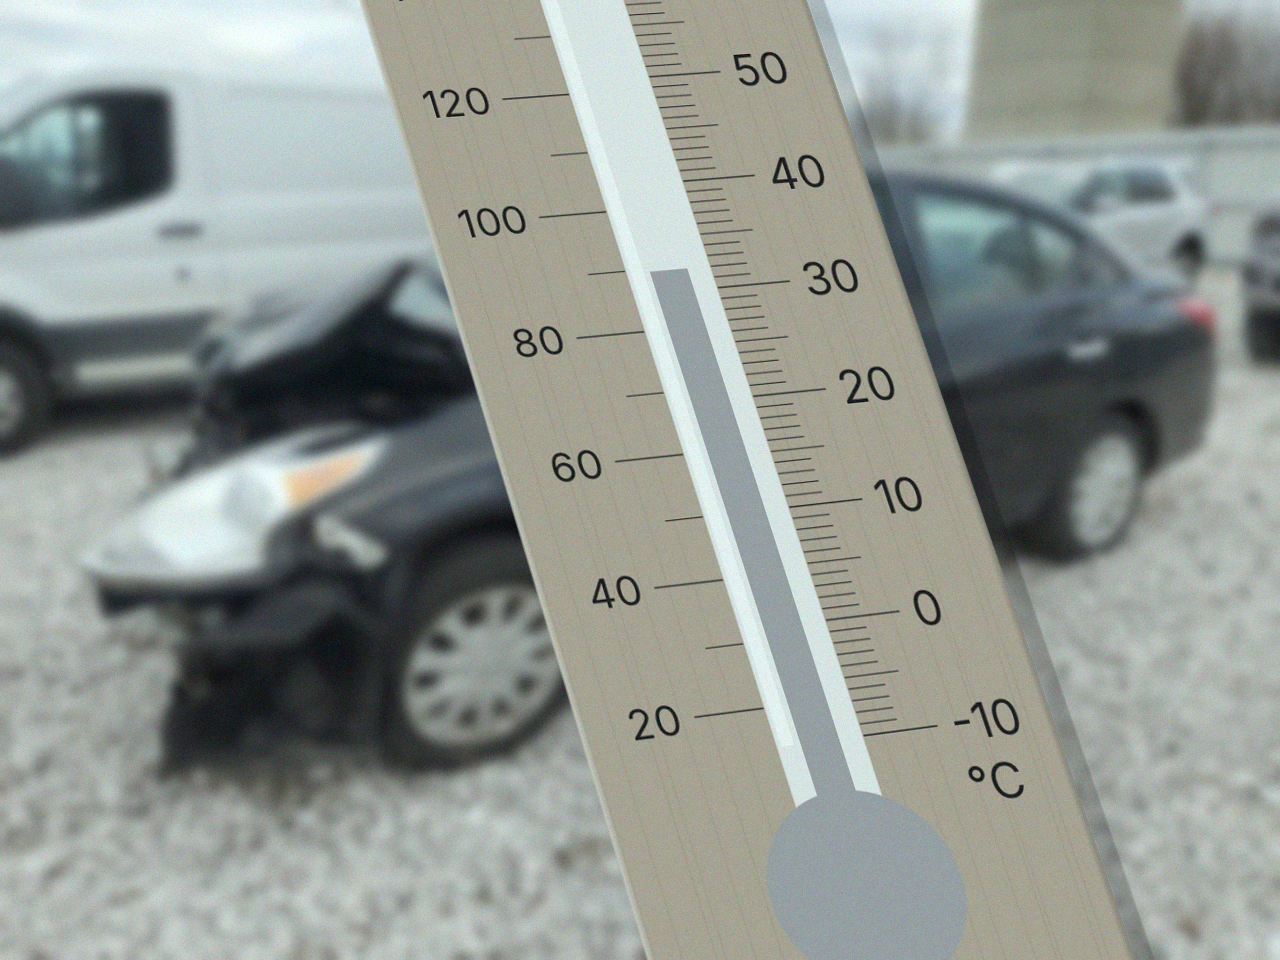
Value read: 32°C
